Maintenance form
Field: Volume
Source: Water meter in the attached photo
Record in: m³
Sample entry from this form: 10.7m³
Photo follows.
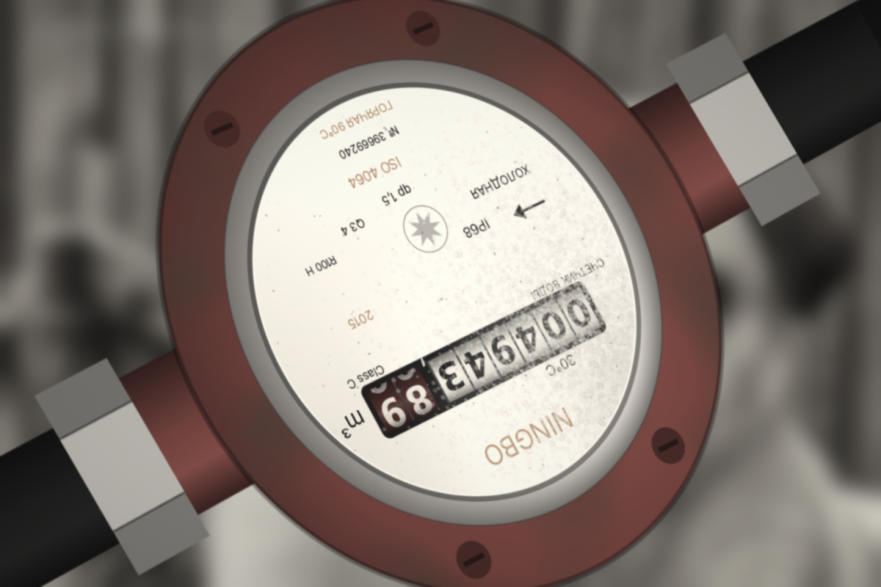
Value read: 4943.89m³
